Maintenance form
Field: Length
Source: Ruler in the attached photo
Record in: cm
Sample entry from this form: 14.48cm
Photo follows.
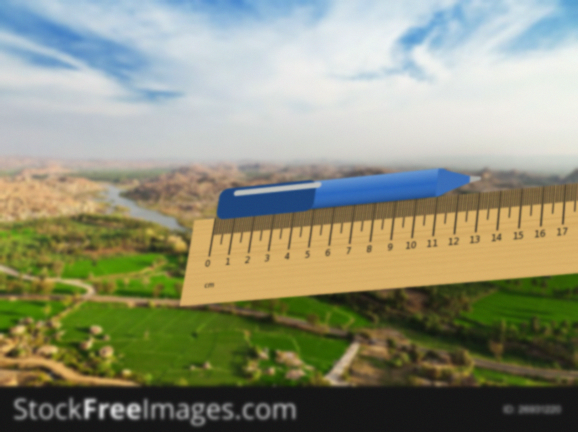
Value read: 13cm
